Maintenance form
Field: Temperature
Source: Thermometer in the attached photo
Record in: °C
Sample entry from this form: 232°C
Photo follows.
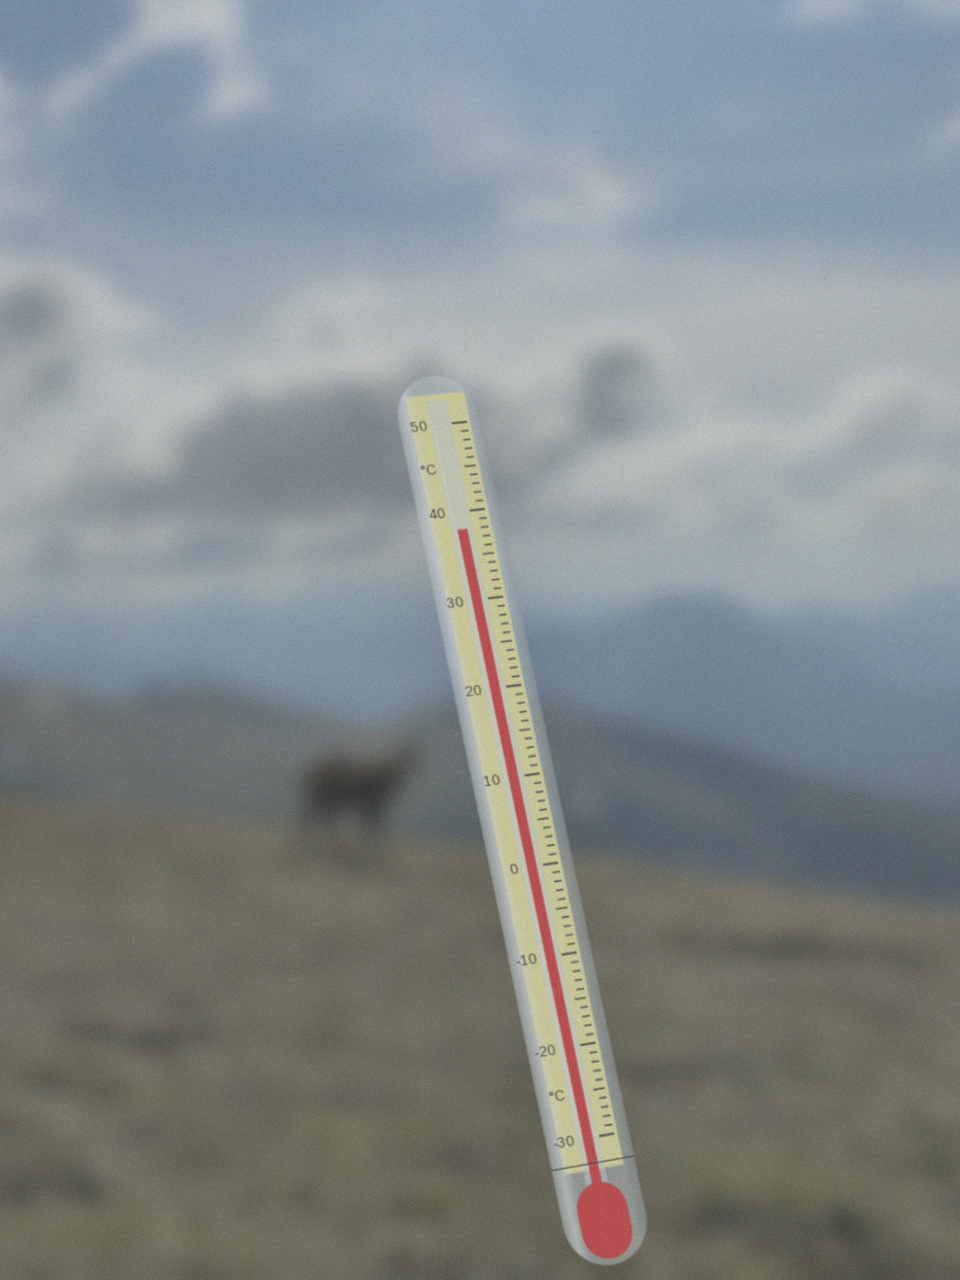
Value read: 38°C
